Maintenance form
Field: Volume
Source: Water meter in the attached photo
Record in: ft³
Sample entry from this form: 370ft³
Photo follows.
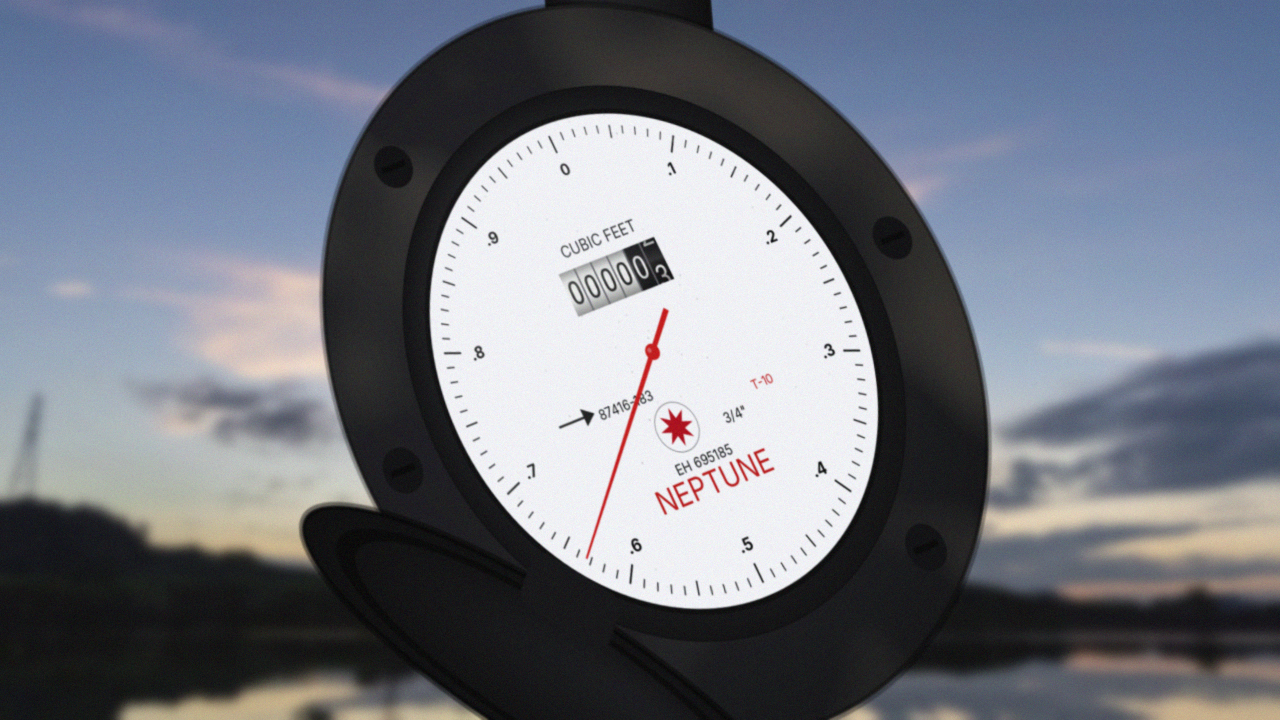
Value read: 2.63ft³
